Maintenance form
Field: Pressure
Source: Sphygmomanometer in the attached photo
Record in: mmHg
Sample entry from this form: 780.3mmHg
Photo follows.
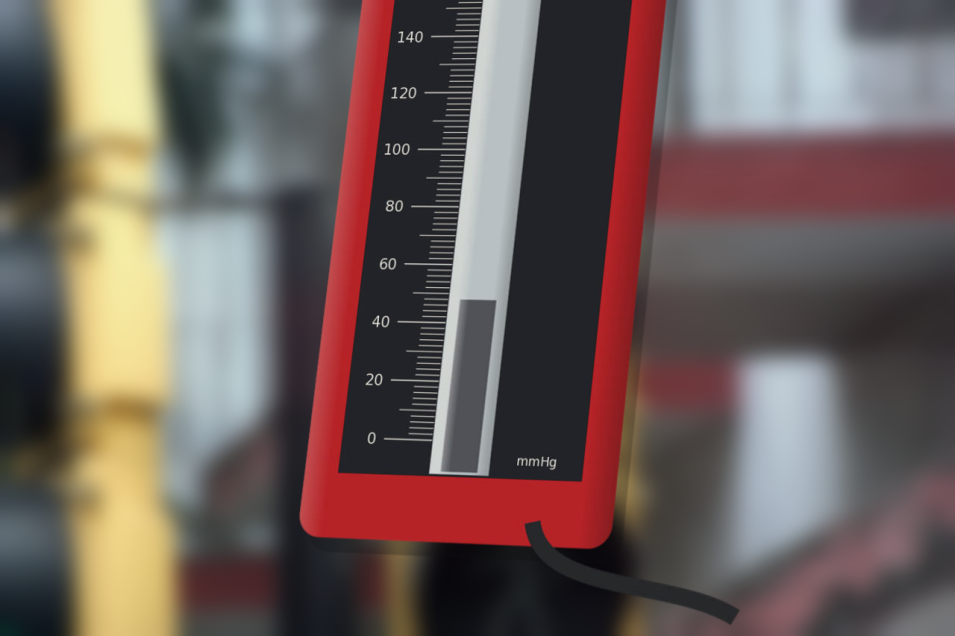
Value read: 48mmHg
